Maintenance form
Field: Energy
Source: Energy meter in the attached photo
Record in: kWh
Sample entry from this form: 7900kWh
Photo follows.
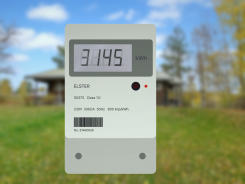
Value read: 3145kWh
